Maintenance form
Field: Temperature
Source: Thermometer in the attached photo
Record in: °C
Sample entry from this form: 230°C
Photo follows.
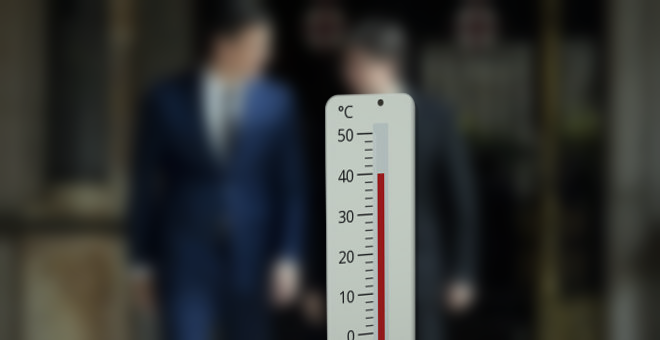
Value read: 40°C
